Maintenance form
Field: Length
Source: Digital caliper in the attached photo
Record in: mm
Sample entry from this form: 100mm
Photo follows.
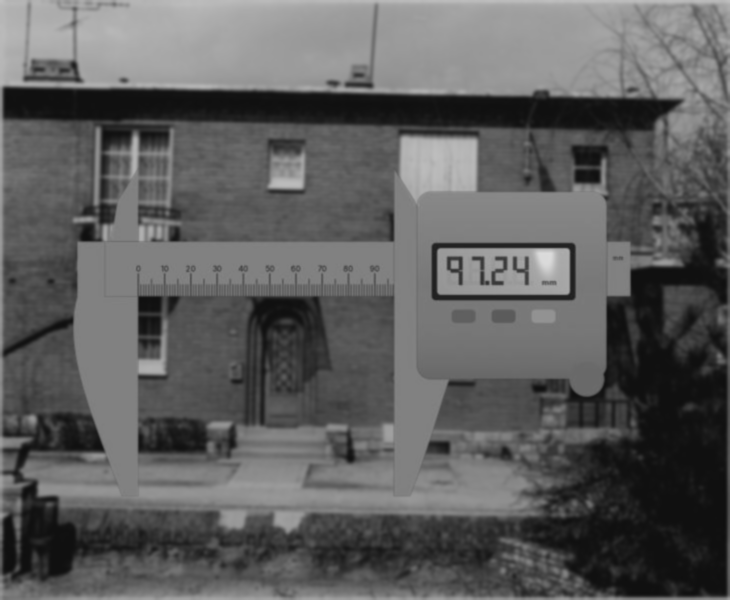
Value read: 97.24mm
